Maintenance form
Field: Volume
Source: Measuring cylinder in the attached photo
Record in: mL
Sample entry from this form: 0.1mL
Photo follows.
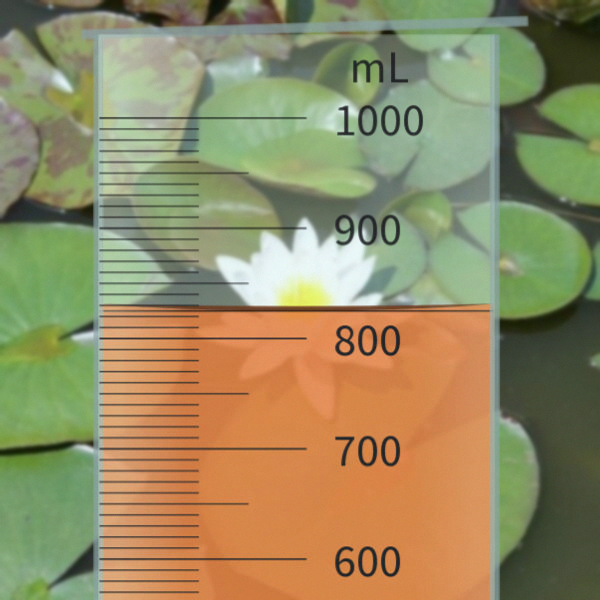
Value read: 825mL
